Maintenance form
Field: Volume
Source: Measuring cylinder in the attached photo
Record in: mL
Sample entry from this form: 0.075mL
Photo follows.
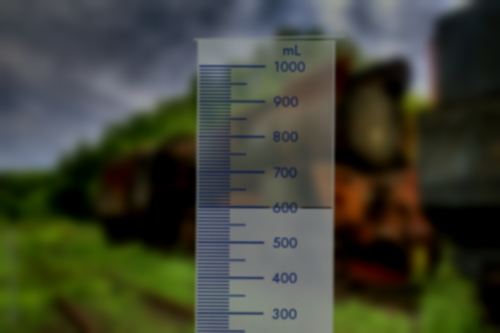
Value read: 600mL
